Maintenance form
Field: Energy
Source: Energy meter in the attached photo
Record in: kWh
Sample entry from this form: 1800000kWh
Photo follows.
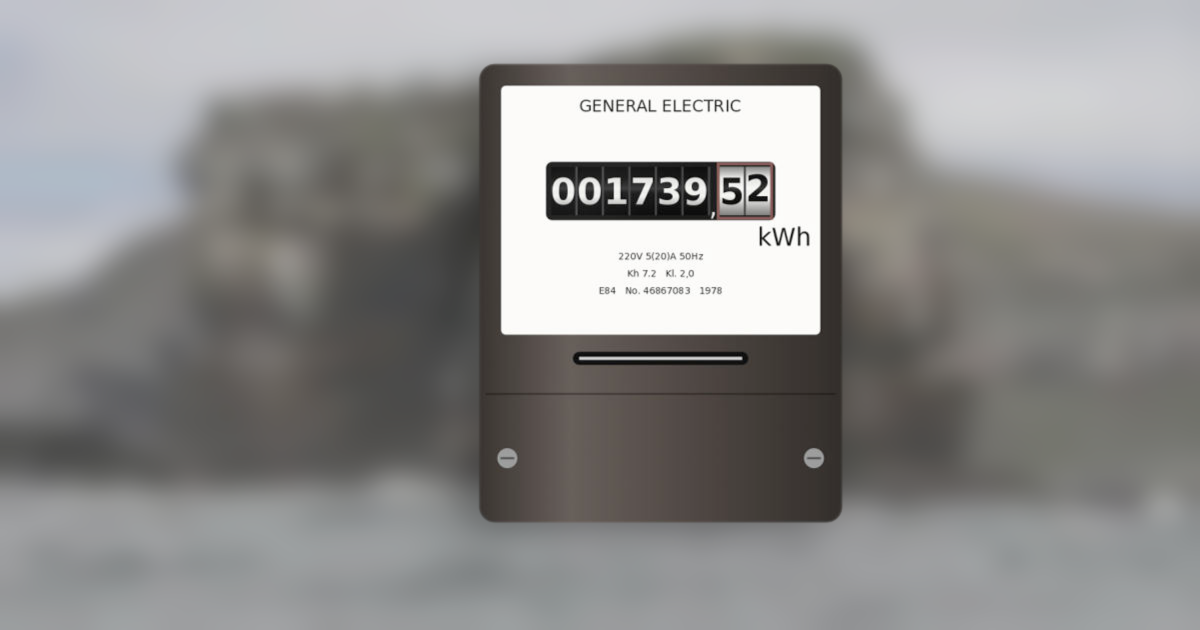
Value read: 1739.52kWh
